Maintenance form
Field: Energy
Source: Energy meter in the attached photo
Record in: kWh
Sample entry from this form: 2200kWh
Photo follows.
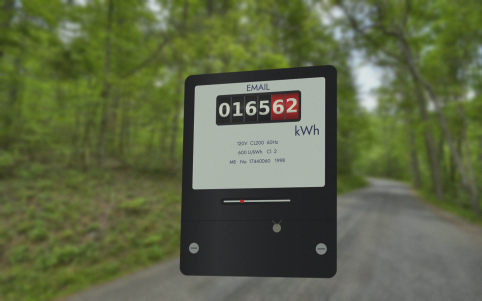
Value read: 165.62kWh
